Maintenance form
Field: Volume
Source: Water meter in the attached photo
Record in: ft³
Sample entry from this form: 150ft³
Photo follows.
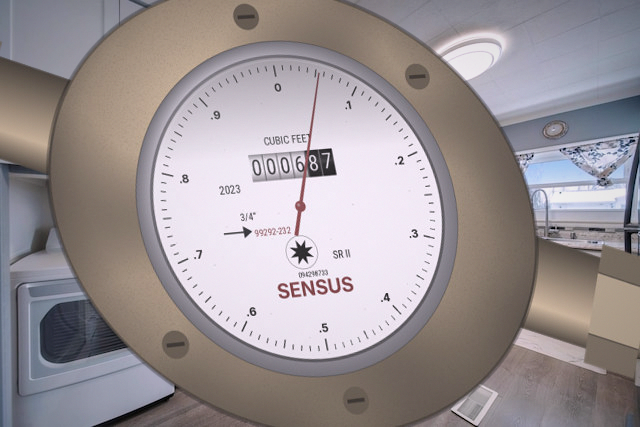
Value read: 687.05ft³
